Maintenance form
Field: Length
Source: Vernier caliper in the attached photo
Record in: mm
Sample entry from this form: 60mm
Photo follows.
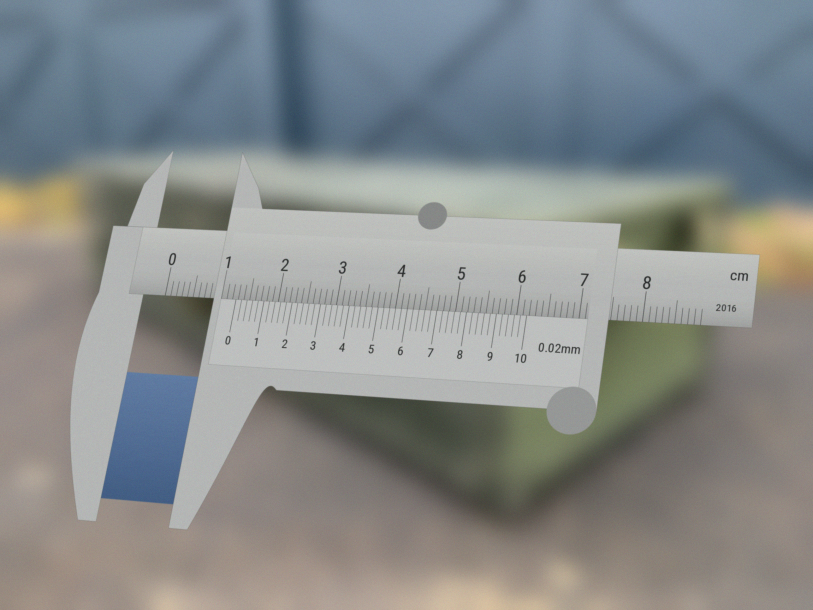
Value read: 12.6mm
